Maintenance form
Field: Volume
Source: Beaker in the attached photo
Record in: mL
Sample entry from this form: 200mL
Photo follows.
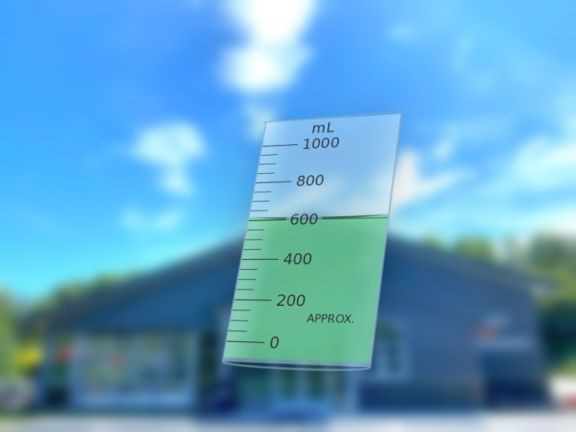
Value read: 600mL
